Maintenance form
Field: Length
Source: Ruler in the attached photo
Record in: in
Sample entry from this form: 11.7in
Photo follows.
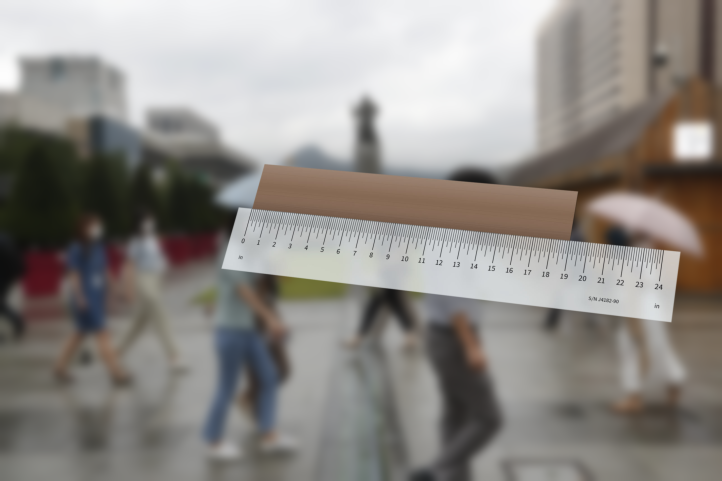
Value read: 19in
